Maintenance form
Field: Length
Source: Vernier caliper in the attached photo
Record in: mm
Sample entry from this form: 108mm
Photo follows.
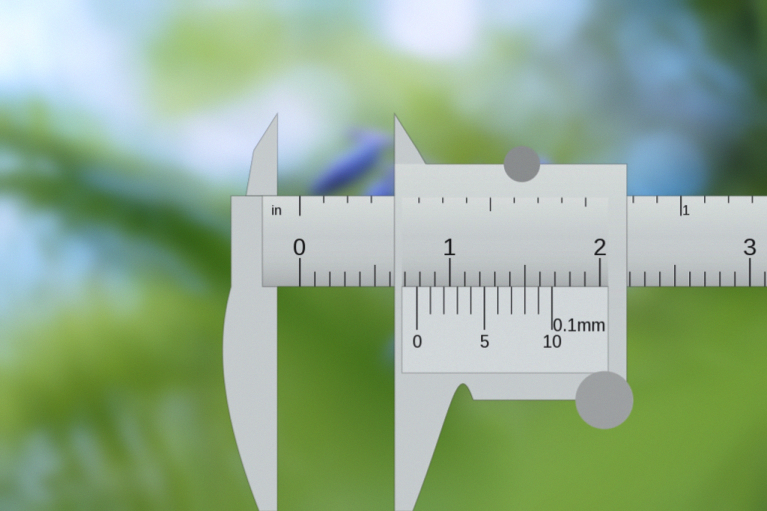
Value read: 7.8mm
